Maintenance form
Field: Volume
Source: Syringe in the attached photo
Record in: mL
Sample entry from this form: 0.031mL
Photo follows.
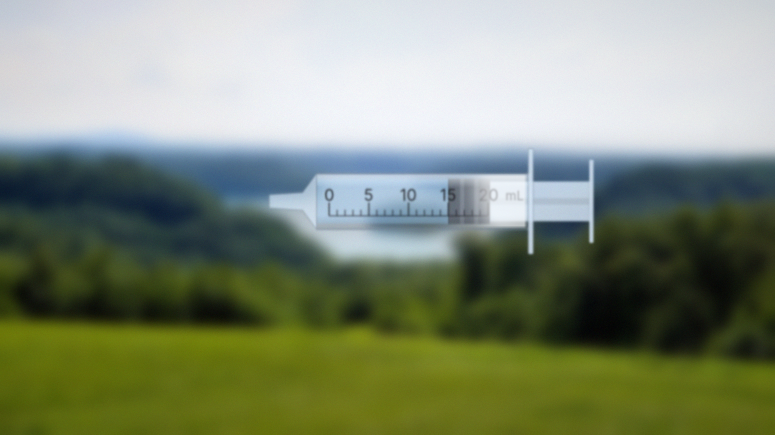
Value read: 15mL
